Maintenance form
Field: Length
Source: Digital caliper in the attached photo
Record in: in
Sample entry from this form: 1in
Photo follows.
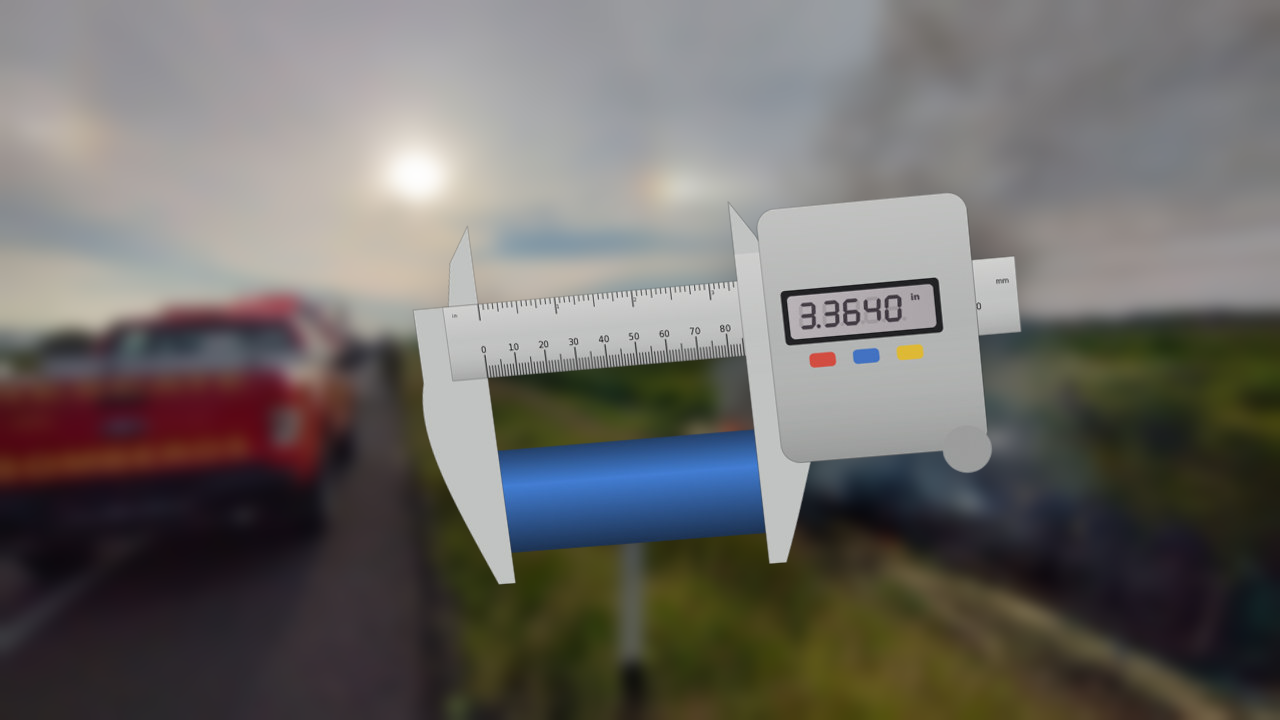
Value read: 3.3640in
